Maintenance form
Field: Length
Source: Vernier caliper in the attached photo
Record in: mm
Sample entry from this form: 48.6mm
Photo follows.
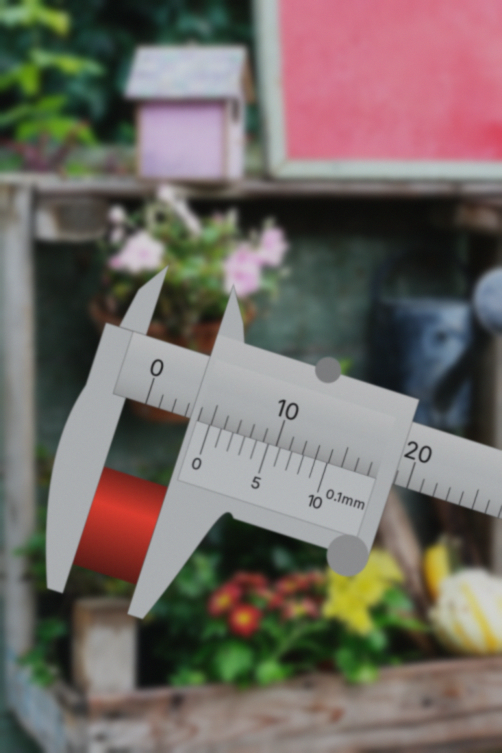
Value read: 4.9mm
